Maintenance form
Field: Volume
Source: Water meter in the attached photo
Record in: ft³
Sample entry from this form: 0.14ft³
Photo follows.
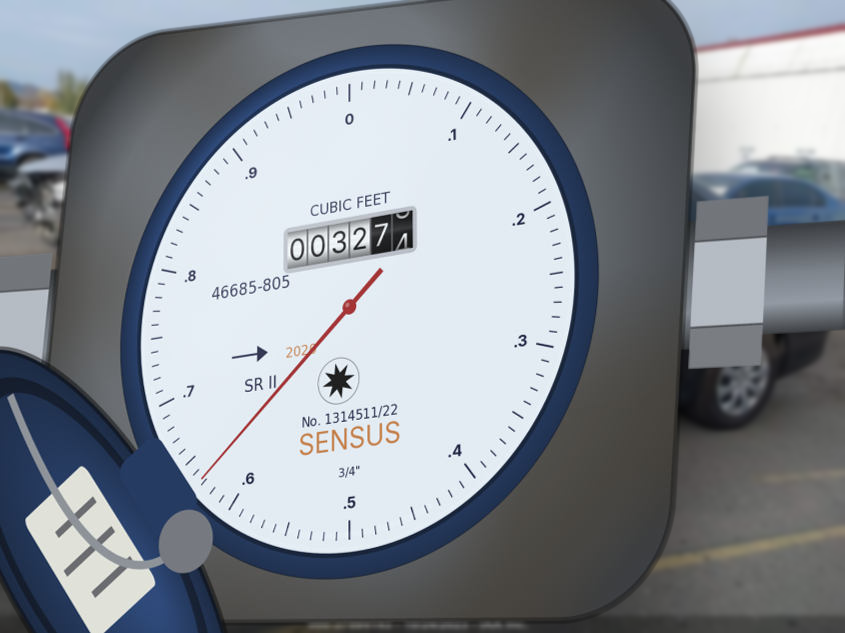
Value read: 3273.63ft³
